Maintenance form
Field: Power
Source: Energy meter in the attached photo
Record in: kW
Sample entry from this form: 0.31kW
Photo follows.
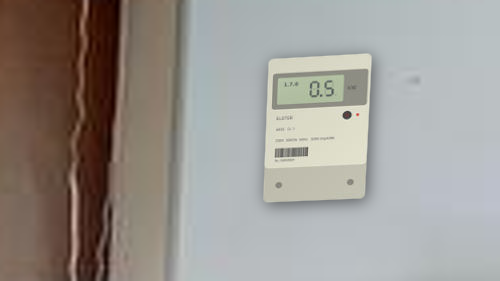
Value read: 0.5kW
